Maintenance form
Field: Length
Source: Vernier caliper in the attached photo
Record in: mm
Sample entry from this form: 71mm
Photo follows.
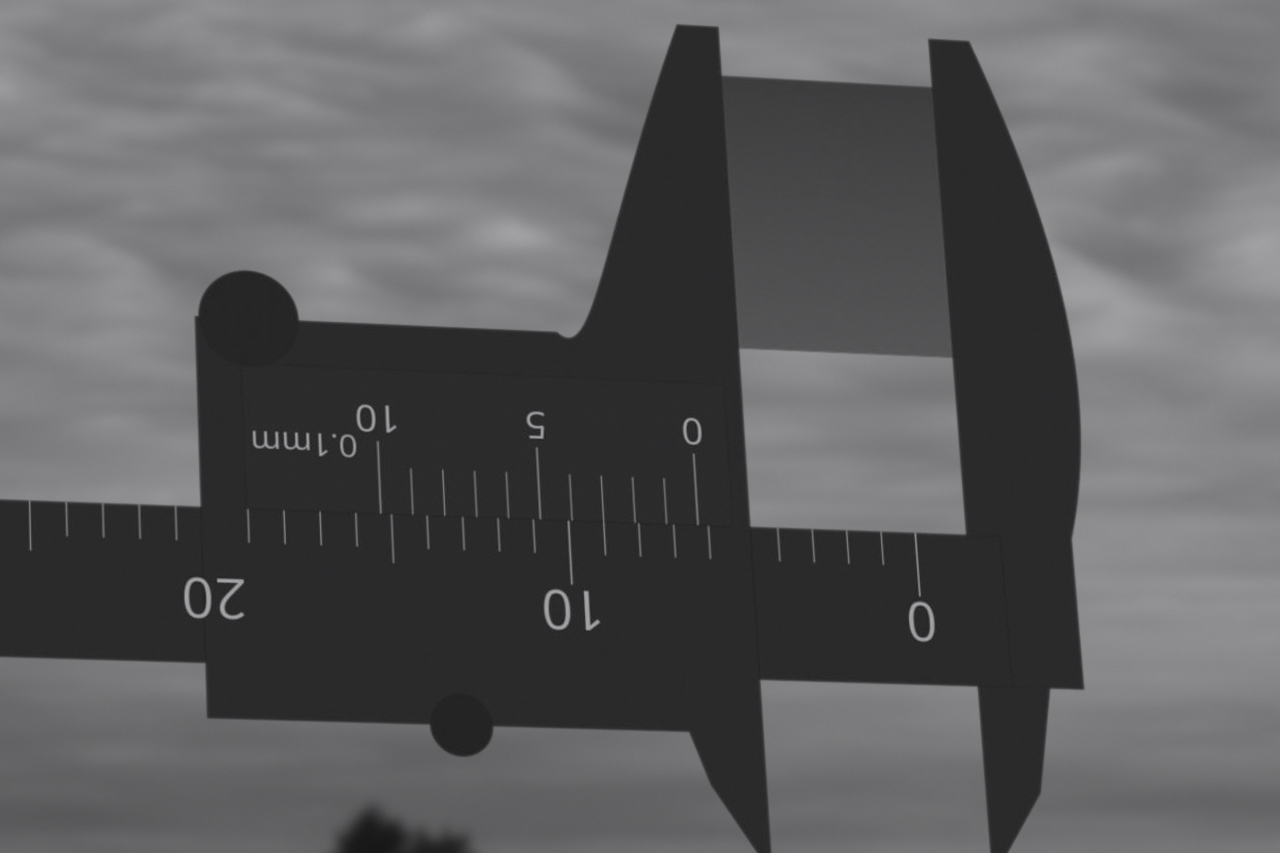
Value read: 6.3mm
